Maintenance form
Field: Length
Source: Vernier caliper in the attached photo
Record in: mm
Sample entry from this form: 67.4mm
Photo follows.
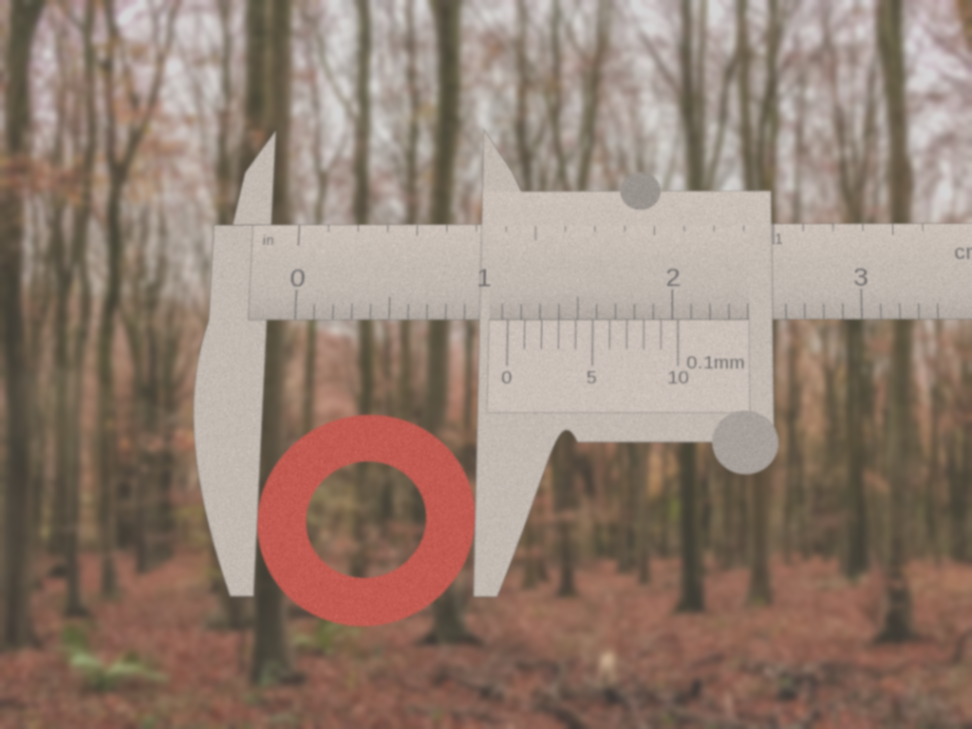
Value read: 11.3mm
